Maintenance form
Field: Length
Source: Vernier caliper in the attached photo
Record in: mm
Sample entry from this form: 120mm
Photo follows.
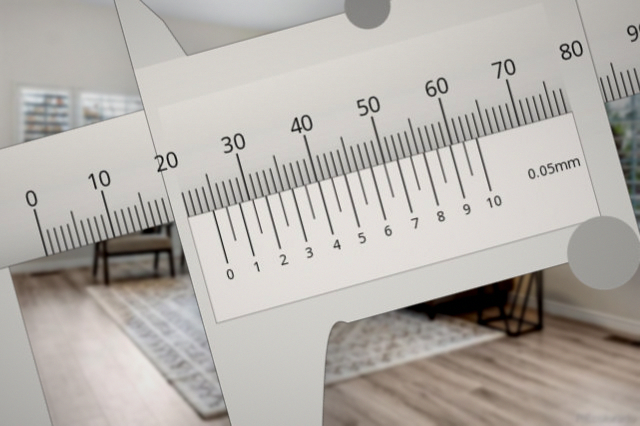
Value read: 24.6mm
